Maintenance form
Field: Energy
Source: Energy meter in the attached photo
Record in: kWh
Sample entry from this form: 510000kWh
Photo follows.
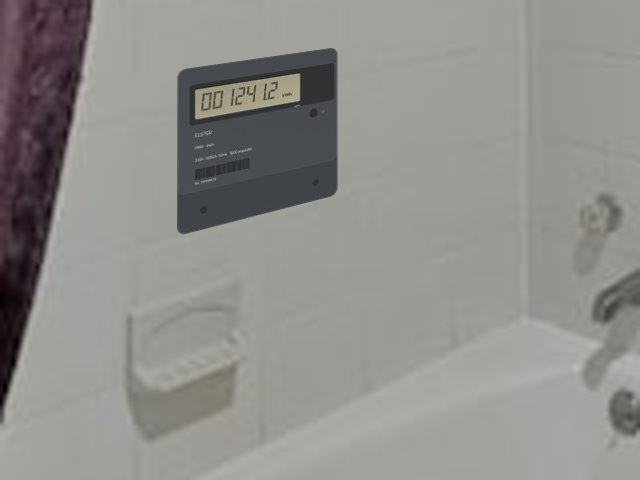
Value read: 1241.2kWh
